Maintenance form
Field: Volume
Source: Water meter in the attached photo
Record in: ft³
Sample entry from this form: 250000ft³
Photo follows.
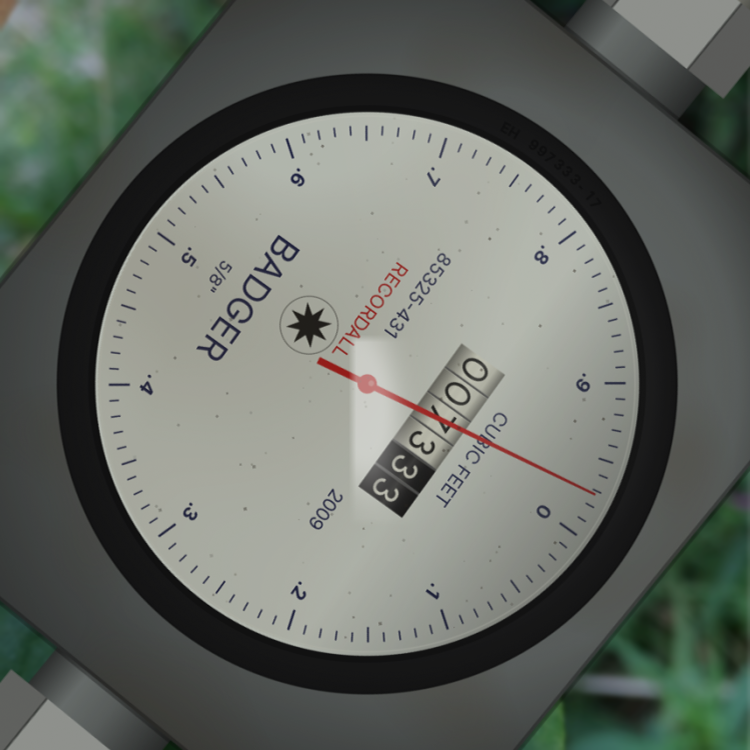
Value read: 7332.97ft³
